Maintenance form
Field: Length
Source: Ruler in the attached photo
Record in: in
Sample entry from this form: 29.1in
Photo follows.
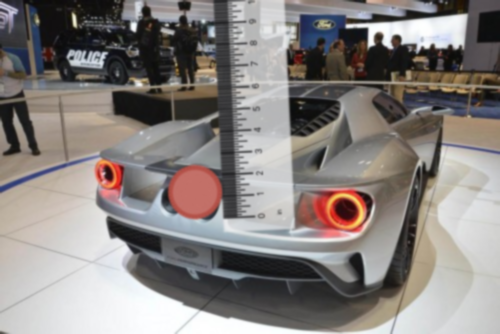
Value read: 2.5in
